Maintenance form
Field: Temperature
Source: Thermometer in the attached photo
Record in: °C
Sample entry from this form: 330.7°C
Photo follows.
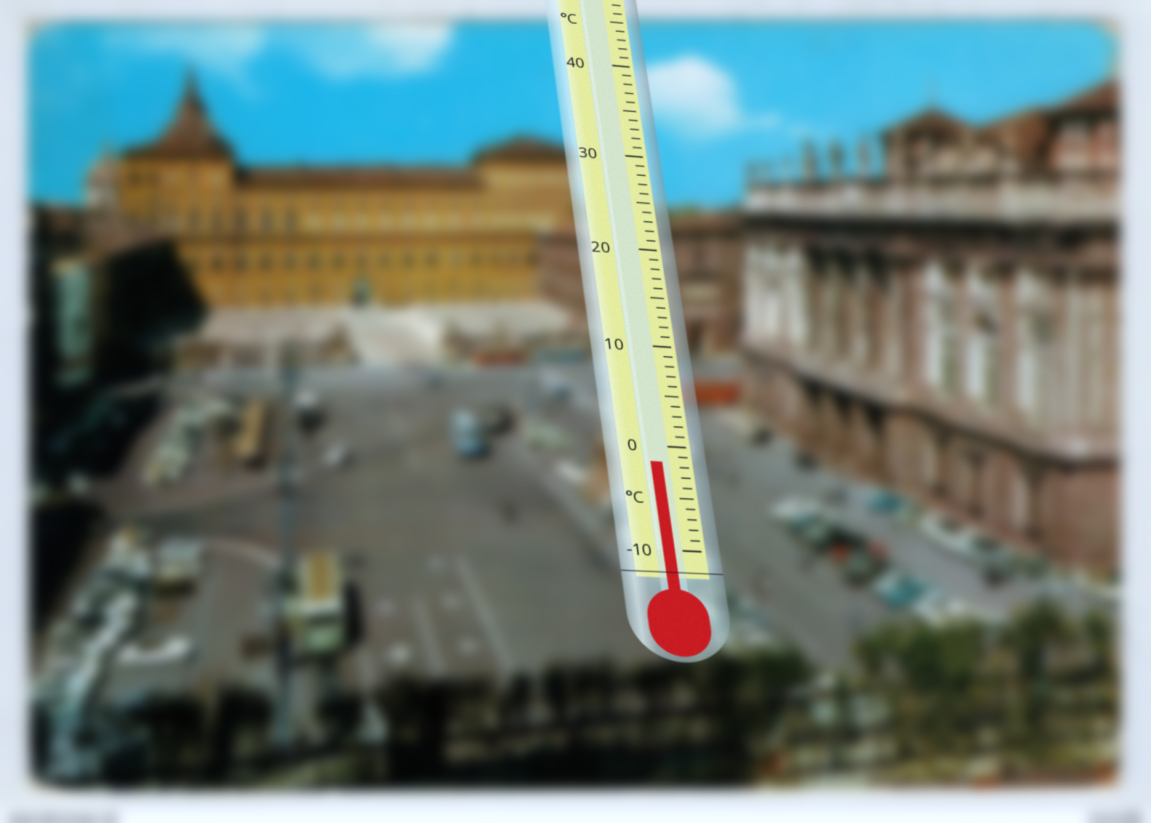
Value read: -1.5°C
